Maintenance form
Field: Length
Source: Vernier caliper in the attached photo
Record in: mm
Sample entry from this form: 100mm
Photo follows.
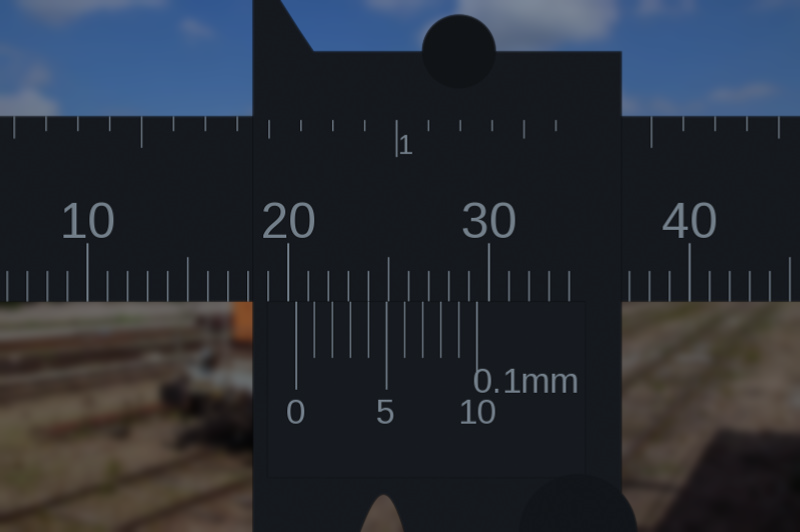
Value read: 20.4mm
